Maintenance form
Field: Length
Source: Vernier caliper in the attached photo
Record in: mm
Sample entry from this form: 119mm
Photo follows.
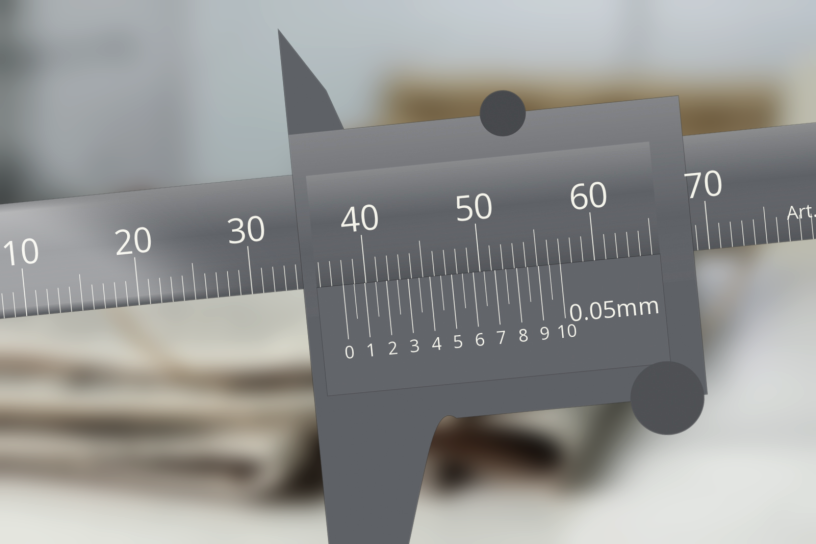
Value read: 38.0mm
